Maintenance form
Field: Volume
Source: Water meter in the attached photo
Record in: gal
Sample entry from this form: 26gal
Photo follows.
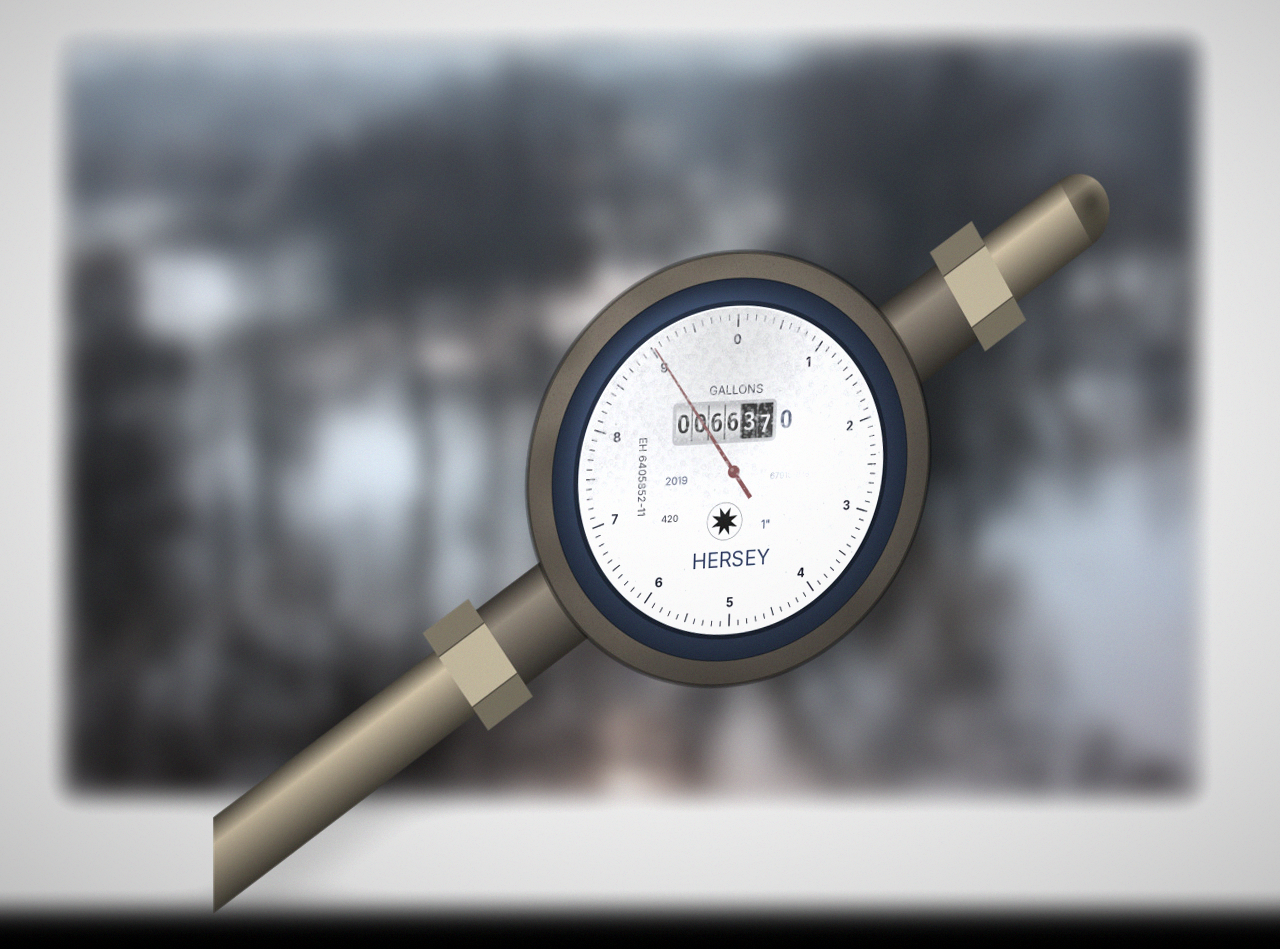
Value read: 66369.0gal
